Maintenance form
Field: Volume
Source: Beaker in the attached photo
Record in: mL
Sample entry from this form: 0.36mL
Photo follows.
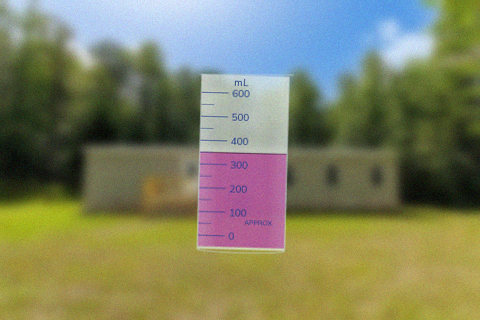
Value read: 350mL
